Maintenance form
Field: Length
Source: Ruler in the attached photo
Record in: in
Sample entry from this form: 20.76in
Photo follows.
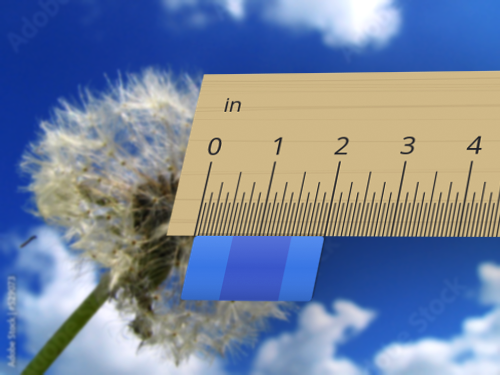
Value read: 2in
